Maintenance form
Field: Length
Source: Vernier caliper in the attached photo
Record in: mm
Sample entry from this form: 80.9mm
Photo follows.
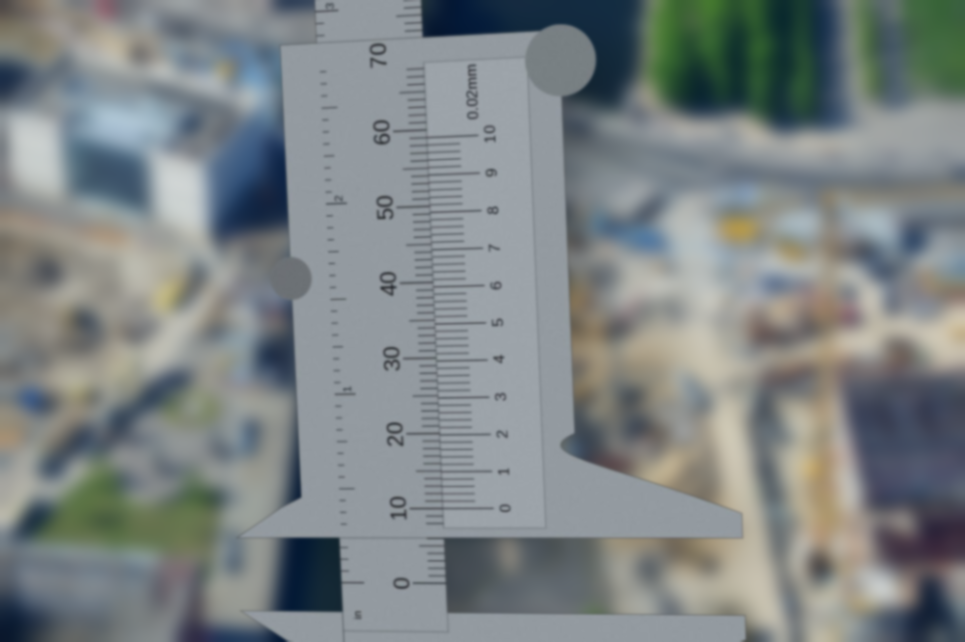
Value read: 10.0mm
